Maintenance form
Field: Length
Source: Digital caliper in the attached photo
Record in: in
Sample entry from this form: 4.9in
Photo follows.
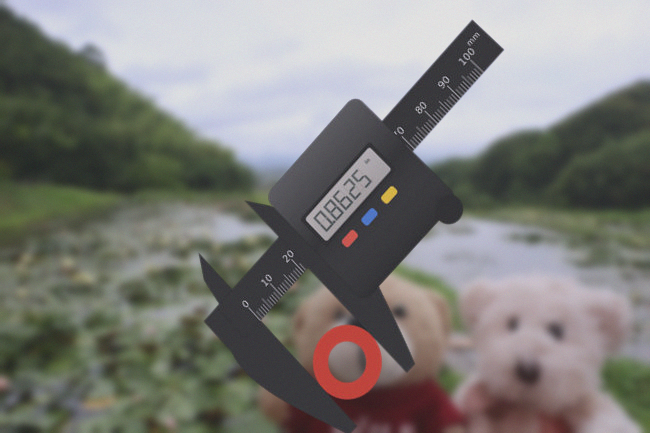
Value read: 0.8625in
